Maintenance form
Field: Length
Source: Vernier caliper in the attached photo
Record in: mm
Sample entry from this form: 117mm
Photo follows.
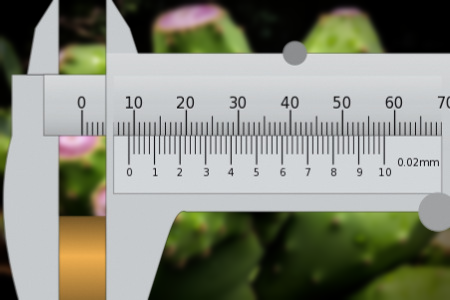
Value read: 9.0mm
